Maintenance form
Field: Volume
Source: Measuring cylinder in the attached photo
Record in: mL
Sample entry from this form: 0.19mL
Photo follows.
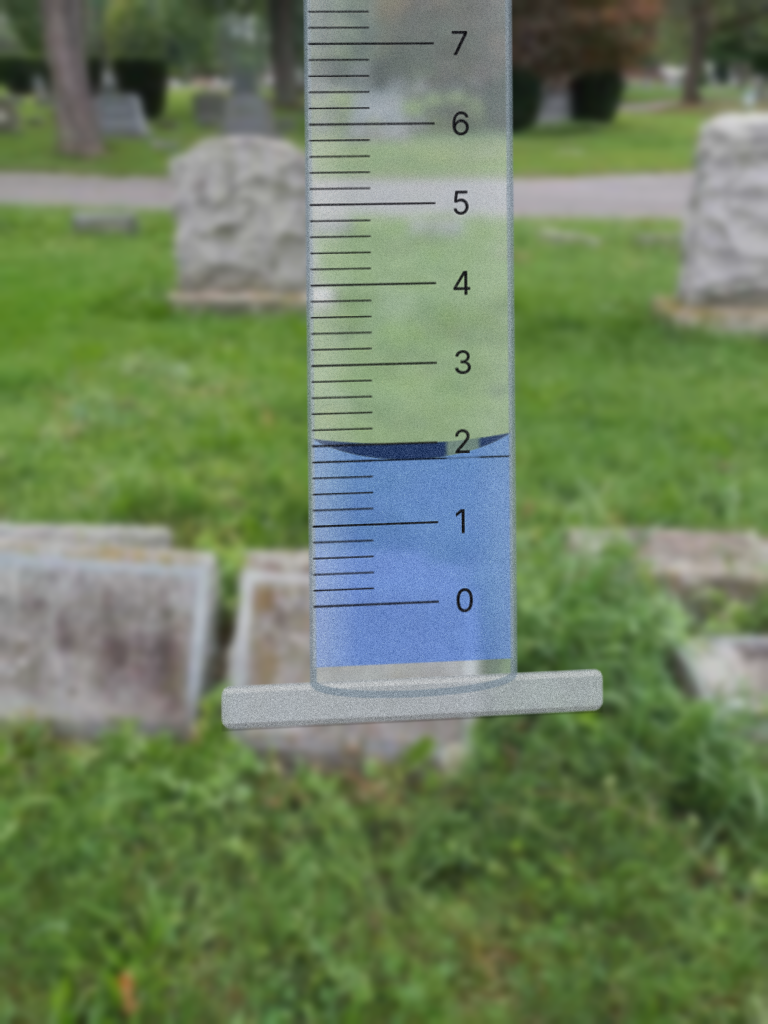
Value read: 1.8mL
